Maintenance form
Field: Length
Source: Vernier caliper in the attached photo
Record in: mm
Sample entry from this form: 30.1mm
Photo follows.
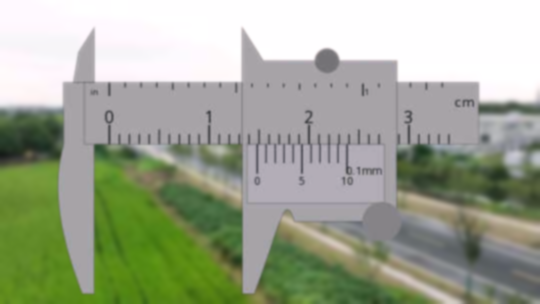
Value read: 14.8mm
